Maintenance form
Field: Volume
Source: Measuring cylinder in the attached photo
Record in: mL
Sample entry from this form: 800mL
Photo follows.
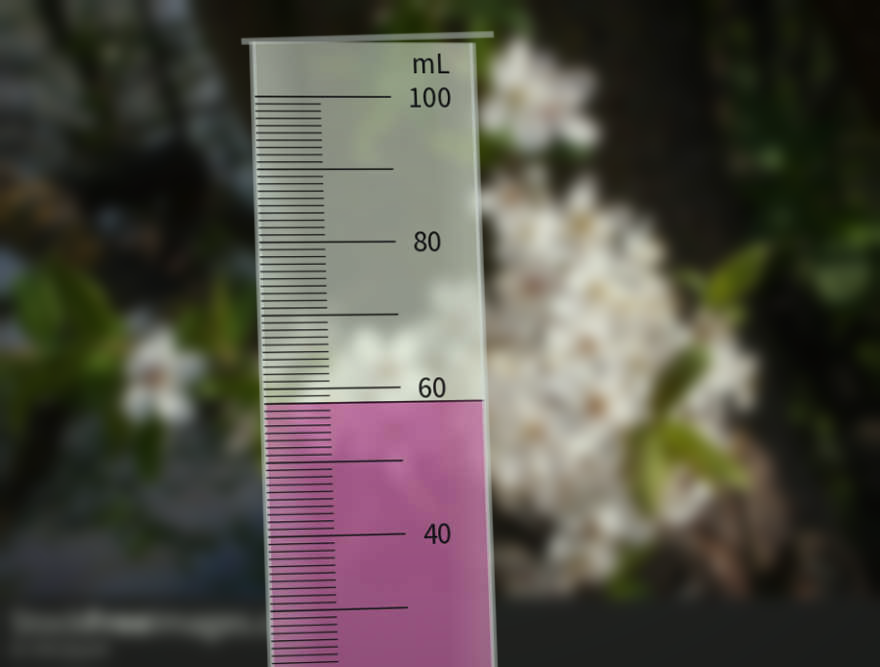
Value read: 58mL
